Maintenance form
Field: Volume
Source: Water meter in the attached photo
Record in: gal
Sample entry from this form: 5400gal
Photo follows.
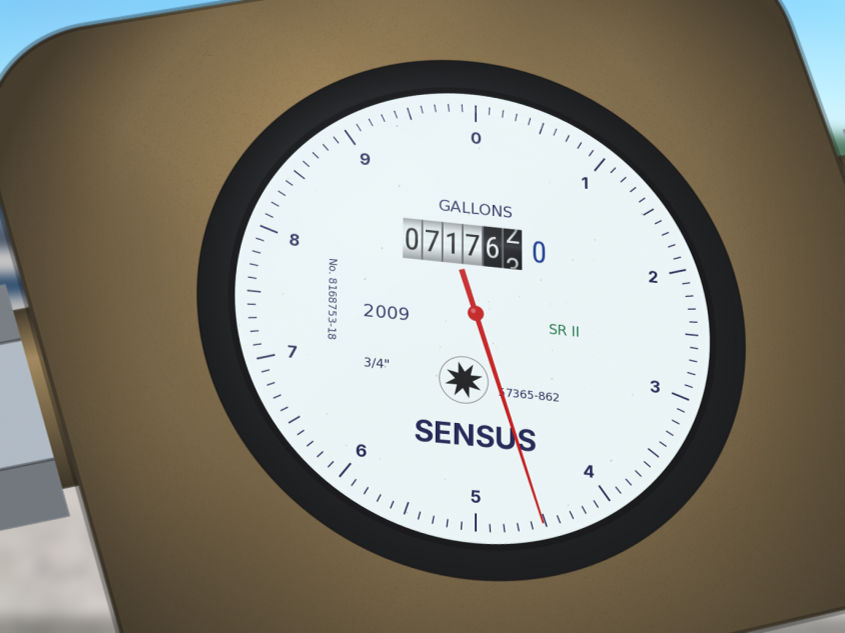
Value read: 717624.5gal
